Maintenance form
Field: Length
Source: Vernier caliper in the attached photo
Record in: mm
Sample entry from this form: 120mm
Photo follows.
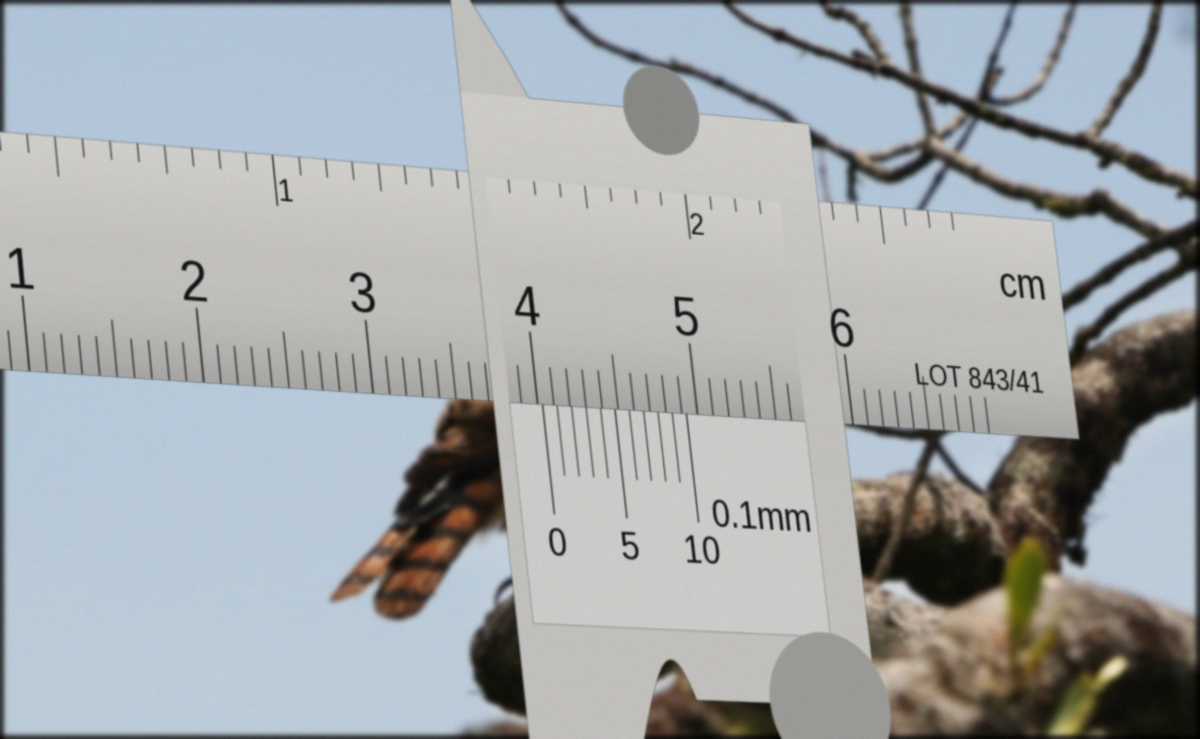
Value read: 40.3mm
